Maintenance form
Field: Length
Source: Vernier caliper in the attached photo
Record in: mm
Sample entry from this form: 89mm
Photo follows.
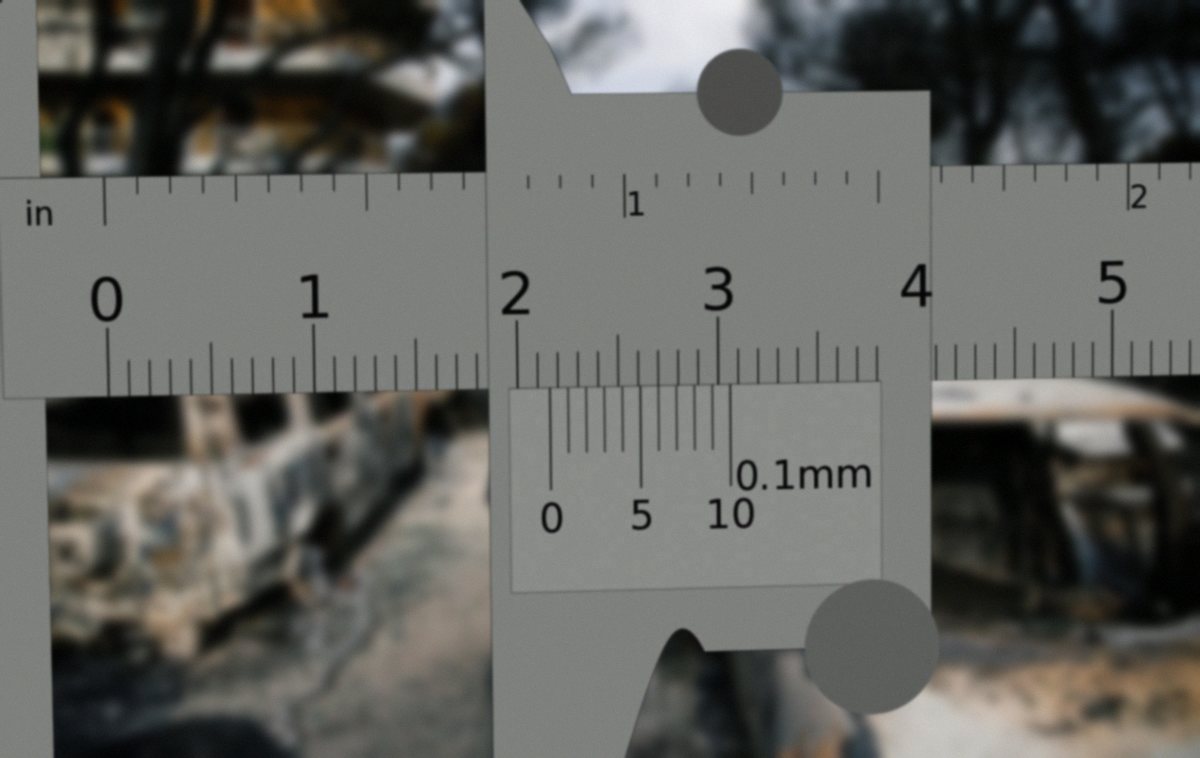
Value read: 21.6mm
